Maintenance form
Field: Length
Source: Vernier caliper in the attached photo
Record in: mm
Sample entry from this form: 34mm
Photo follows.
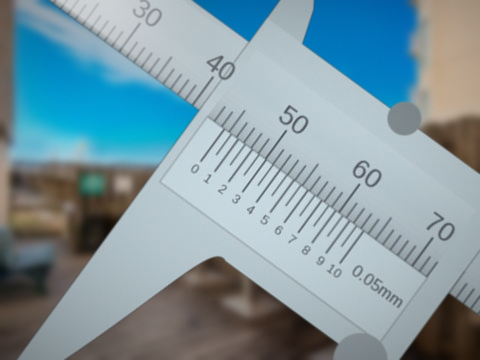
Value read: 44.4mm
